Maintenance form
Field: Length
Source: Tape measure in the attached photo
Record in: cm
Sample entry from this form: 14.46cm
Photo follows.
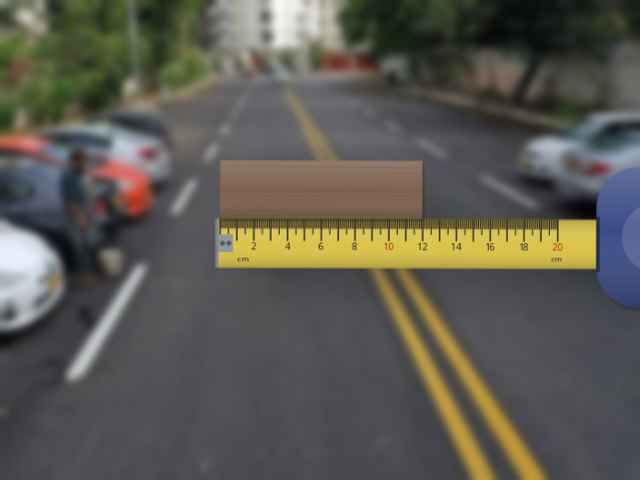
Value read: 12cm
